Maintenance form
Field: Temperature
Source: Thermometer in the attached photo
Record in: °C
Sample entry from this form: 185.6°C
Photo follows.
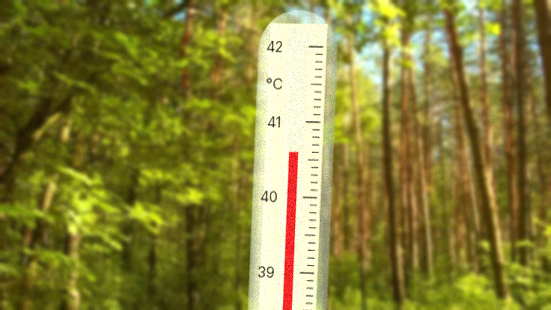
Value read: 40.6°C
